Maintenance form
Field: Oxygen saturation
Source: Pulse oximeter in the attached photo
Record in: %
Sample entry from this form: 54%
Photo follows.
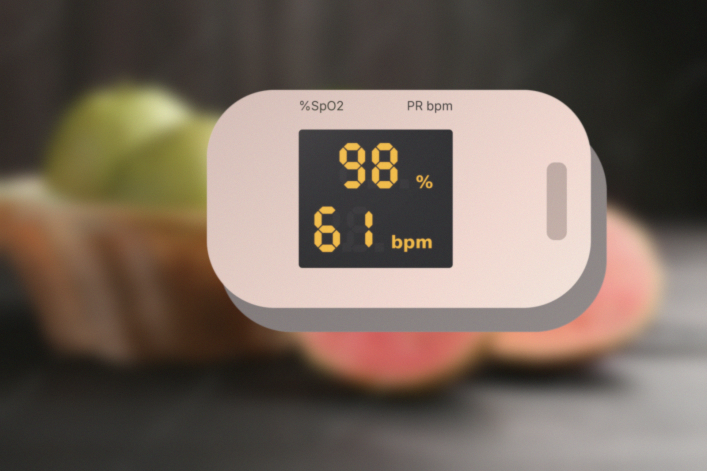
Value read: 98%
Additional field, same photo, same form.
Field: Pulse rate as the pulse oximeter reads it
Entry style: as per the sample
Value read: 61bpm
